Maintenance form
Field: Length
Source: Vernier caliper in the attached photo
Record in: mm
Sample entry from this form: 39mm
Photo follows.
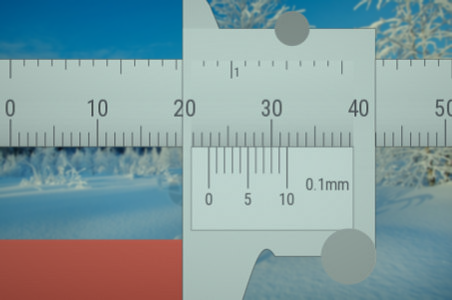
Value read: 22.8mm
